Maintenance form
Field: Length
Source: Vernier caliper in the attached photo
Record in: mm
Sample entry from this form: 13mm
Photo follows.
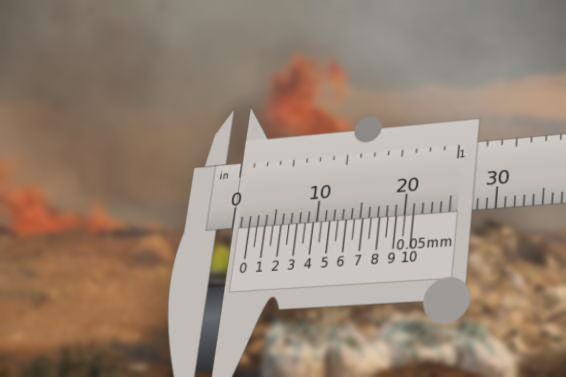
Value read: 2.0mm
